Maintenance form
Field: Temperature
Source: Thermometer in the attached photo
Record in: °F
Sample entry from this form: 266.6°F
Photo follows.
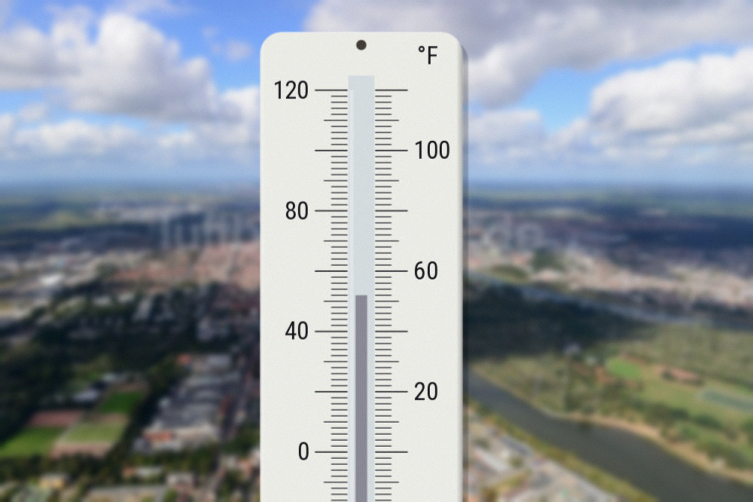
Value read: 52°F
